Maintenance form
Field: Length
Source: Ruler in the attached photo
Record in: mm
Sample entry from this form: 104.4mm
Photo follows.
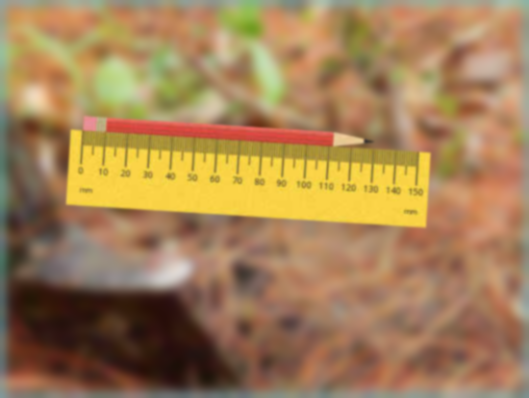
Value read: 130mm
